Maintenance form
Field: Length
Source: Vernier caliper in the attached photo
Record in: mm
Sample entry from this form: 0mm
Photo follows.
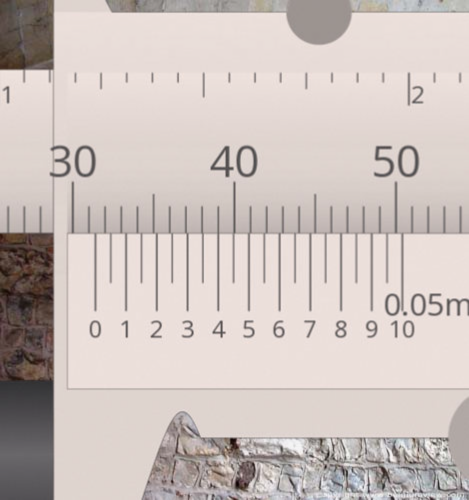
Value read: 31.4mm
